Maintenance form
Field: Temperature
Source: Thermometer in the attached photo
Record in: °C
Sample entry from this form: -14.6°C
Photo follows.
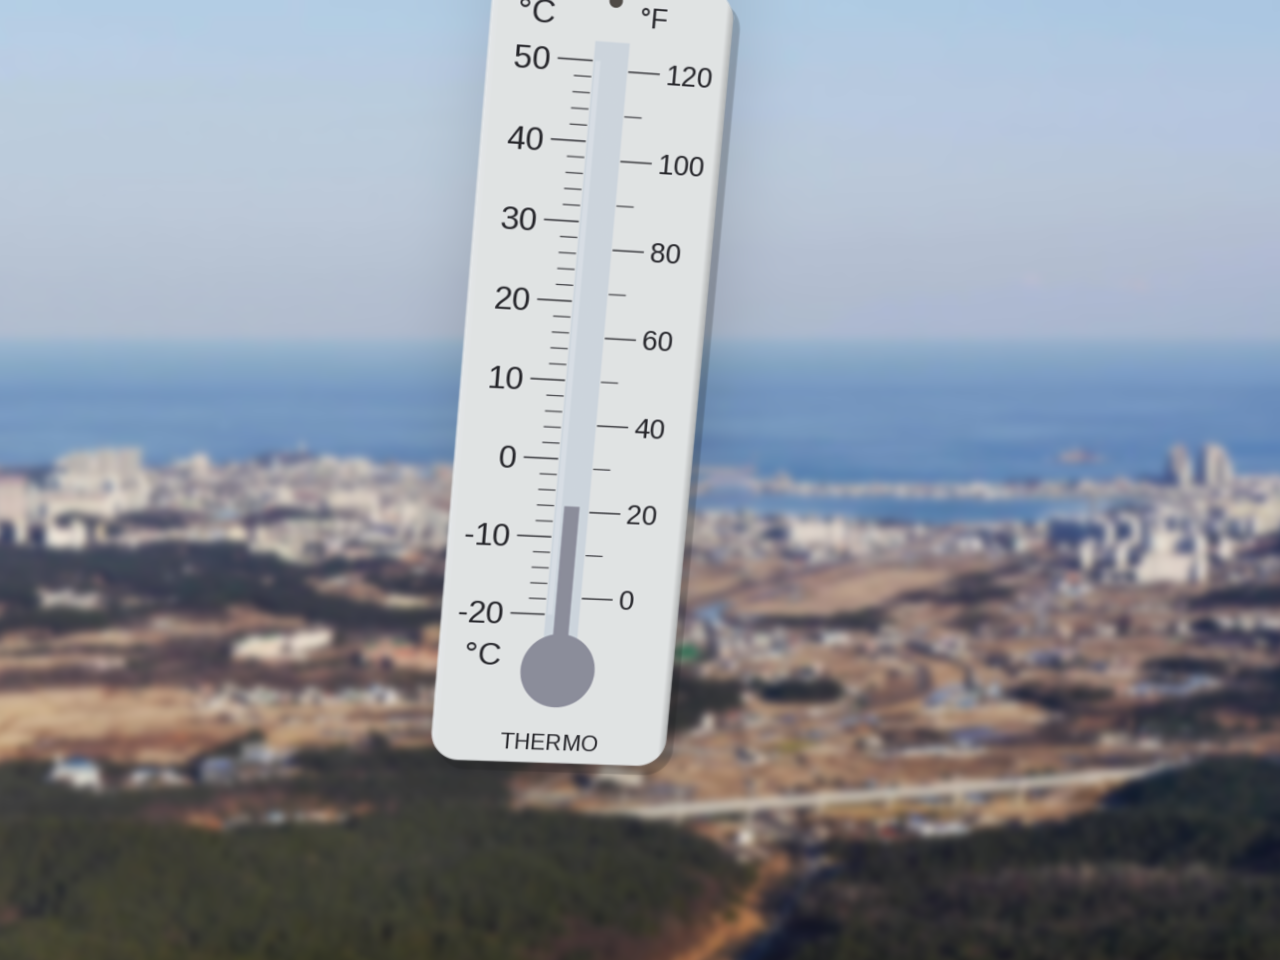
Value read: -6°C
